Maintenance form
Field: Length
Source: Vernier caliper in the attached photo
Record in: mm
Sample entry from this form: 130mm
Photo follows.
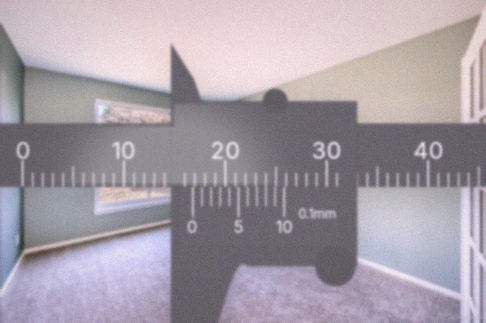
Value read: 16.8mm
